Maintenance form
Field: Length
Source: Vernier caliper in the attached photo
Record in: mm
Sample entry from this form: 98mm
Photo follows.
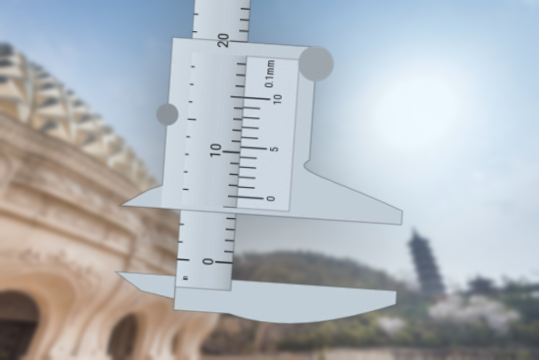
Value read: 6.0mm
